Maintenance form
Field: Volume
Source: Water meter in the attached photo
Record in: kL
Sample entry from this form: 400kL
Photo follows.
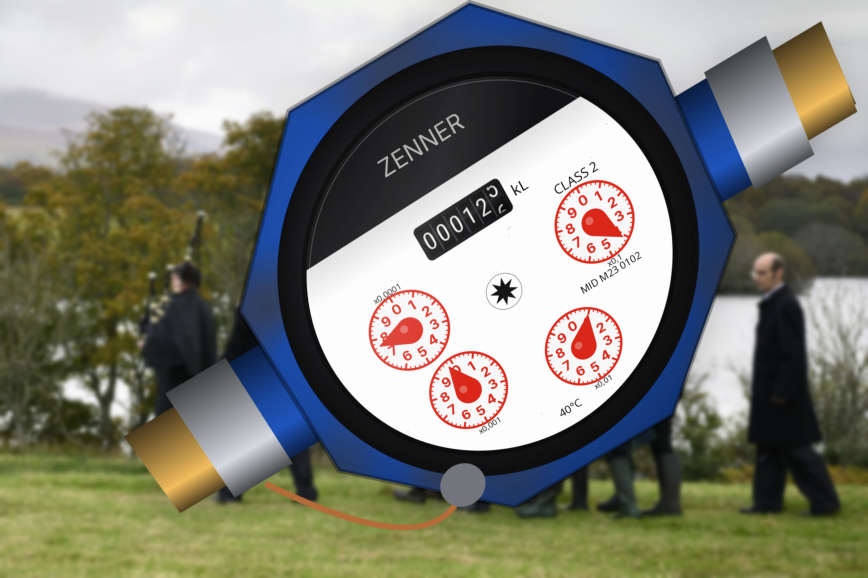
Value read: 125.4097kL
